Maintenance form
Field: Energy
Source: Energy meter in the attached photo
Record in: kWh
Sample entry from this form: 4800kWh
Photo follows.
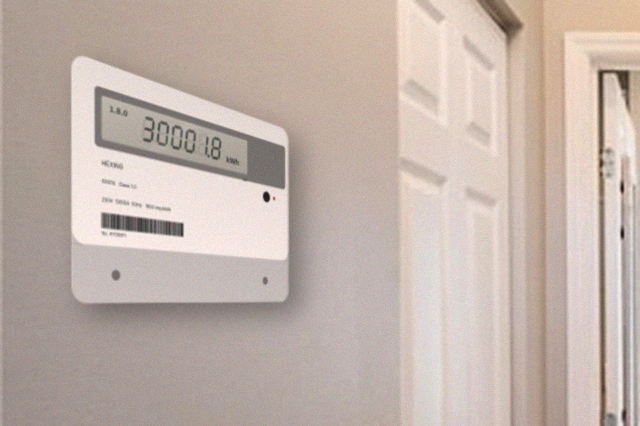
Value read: 30001.8kWh
